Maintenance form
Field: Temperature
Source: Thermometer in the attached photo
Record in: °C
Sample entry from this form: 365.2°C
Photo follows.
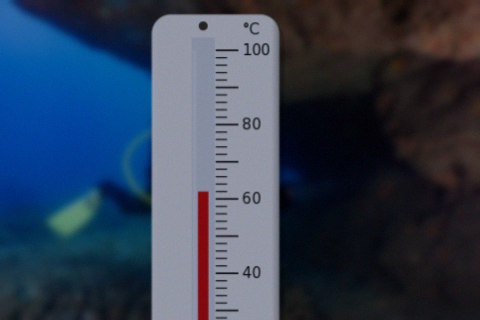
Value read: 62°C
